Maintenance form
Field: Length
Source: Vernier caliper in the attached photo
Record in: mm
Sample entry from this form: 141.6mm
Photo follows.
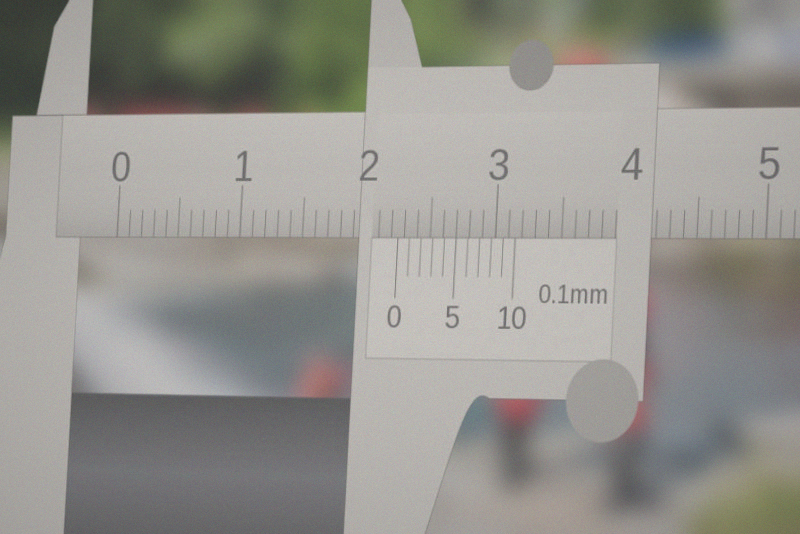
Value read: 22.5mm
